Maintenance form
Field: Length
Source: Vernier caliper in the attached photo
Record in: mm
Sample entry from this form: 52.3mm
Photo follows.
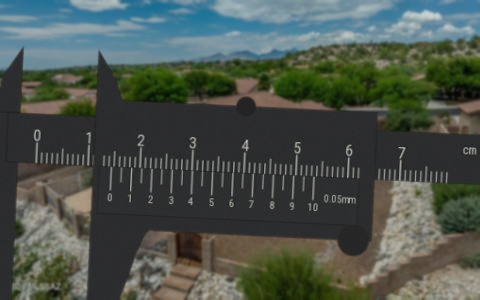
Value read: 14.5mm
